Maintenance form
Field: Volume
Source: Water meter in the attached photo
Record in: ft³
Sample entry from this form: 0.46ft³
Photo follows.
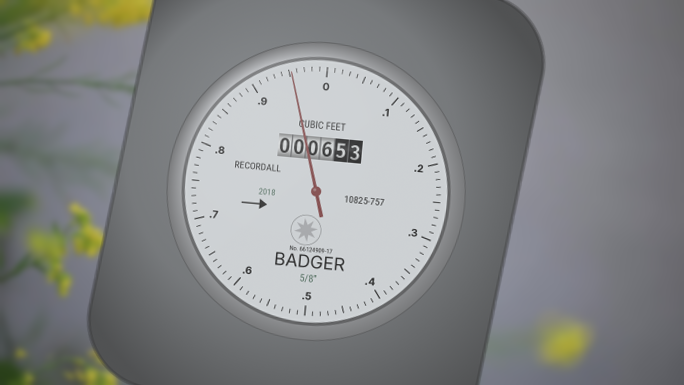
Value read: 652.95ft³
